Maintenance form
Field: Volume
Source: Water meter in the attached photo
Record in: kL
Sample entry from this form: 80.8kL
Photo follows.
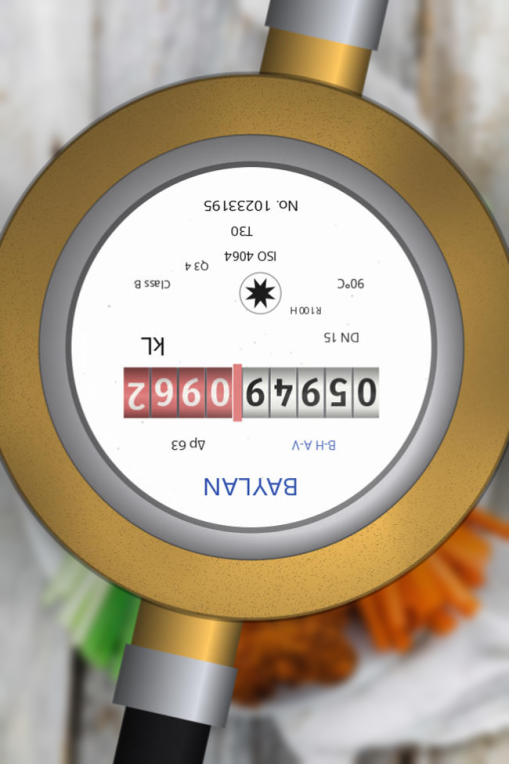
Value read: 5949.0962kL
